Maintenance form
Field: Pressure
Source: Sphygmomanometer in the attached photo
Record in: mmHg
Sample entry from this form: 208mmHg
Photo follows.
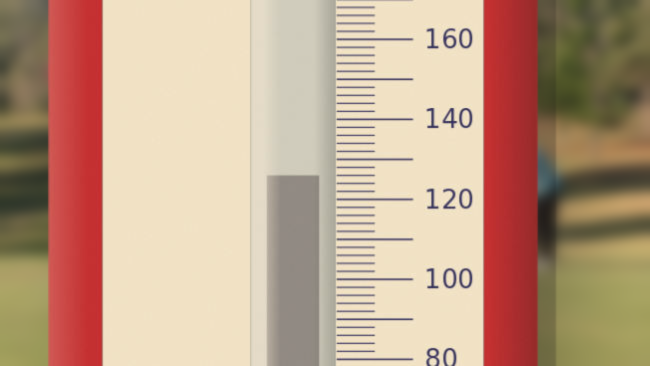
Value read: 126mmHg
